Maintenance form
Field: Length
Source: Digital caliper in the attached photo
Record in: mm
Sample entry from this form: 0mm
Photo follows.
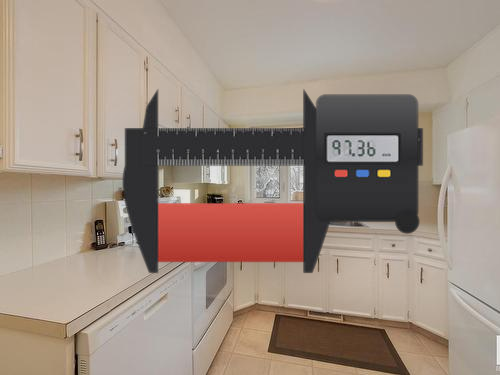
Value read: 97.36mm
